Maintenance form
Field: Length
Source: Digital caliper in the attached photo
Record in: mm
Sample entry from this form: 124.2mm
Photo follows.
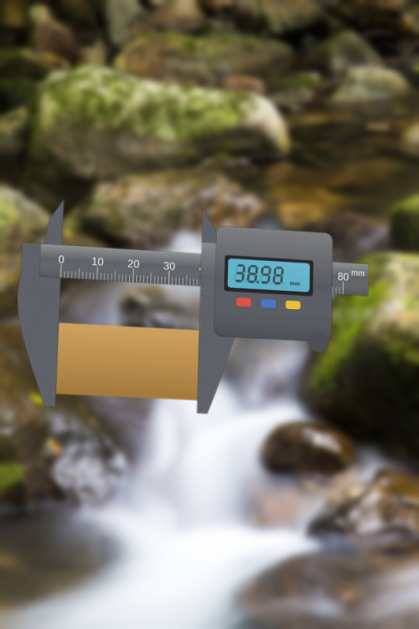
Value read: 38.98mm
